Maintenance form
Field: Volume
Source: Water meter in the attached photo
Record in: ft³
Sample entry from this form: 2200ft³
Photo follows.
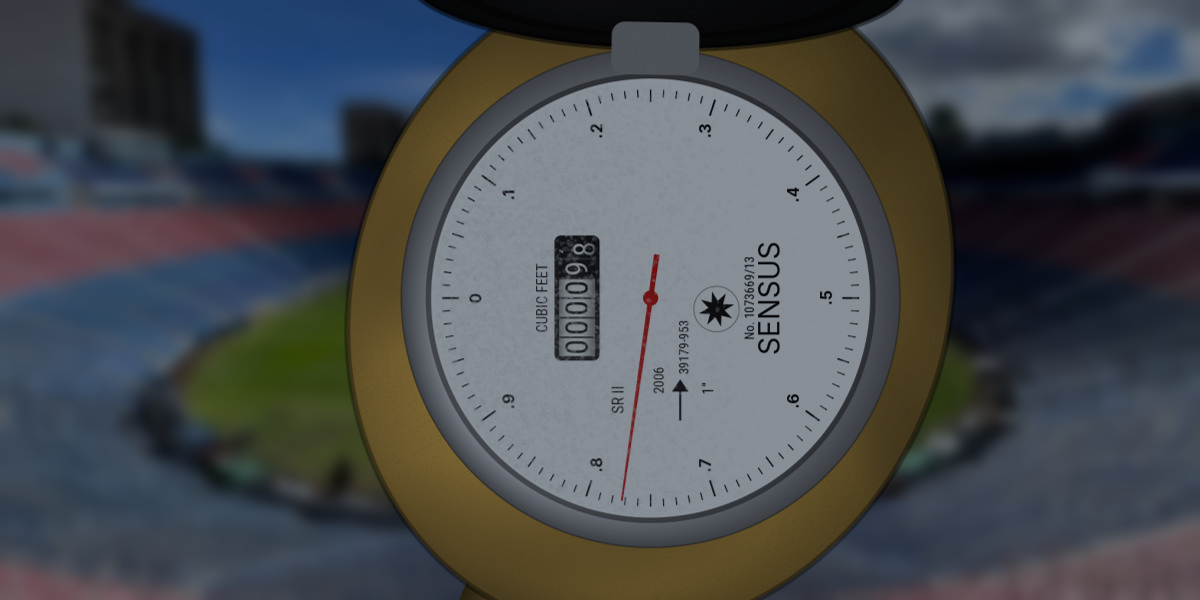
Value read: 97.77ft³
